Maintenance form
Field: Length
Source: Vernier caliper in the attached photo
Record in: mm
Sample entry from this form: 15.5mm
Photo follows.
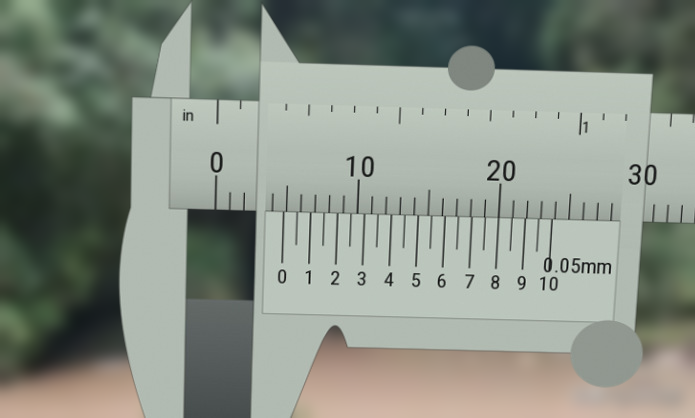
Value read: 4.8mm
